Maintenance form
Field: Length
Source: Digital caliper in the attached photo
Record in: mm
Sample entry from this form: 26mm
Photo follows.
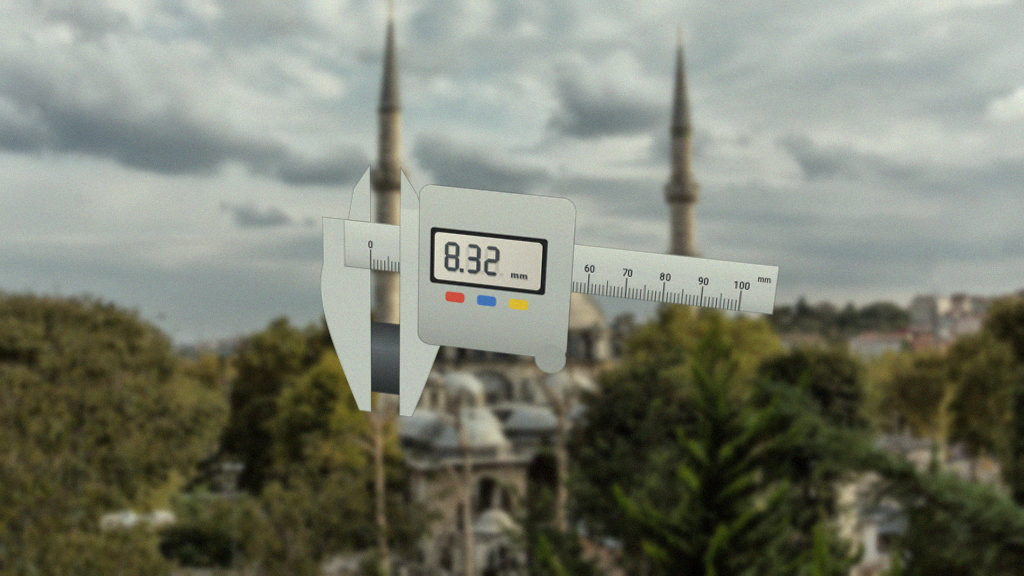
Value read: 8.32mm
